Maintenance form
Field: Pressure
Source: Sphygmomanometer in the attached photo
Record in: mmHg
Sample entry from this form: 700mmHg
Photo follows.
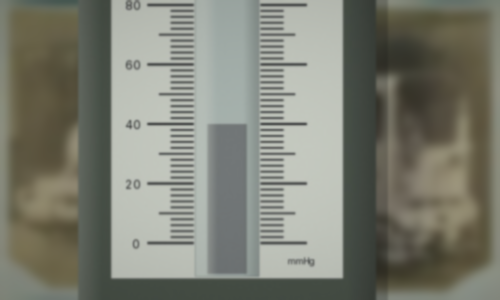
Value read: 40mmHg
